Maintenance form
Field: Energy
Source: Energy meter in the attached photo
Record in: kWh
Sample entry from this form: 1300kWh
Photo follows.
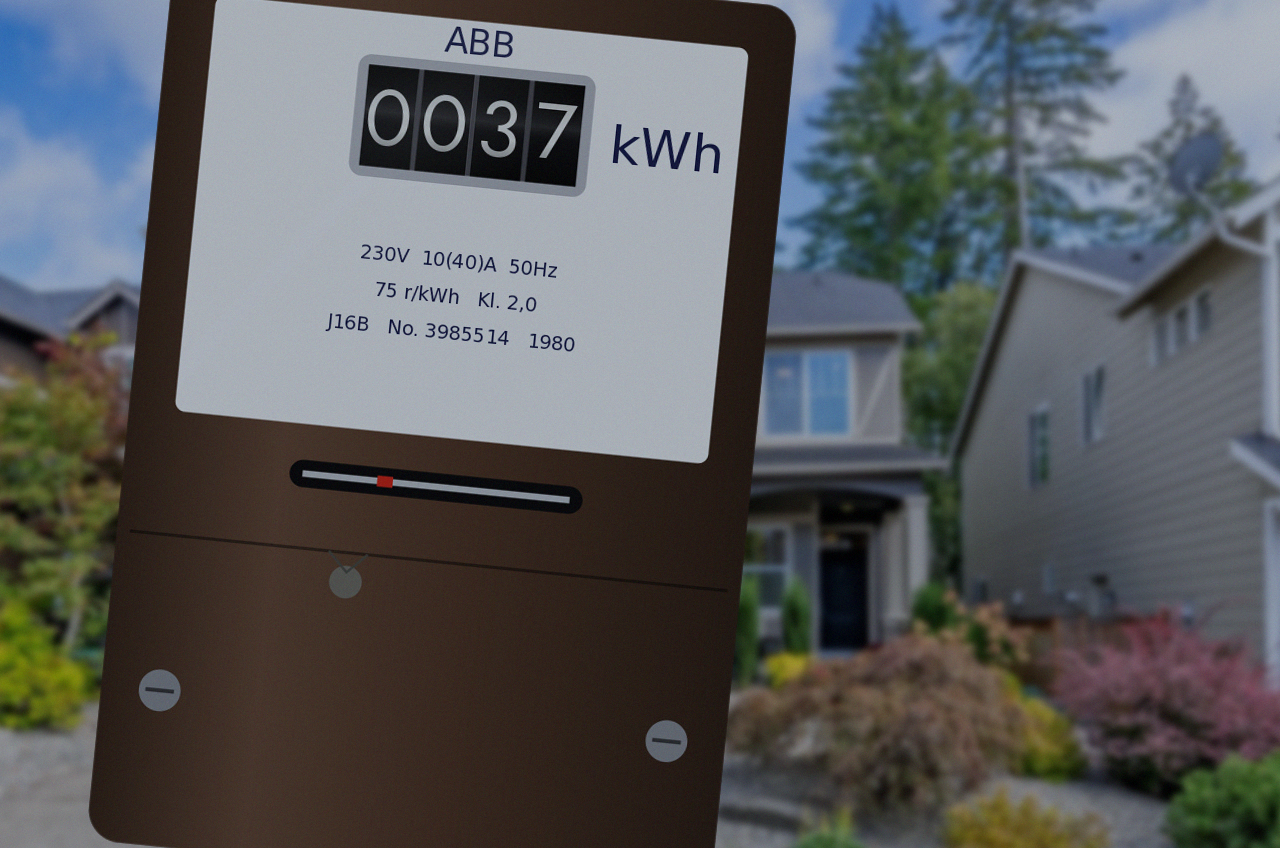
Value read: 37kWh
